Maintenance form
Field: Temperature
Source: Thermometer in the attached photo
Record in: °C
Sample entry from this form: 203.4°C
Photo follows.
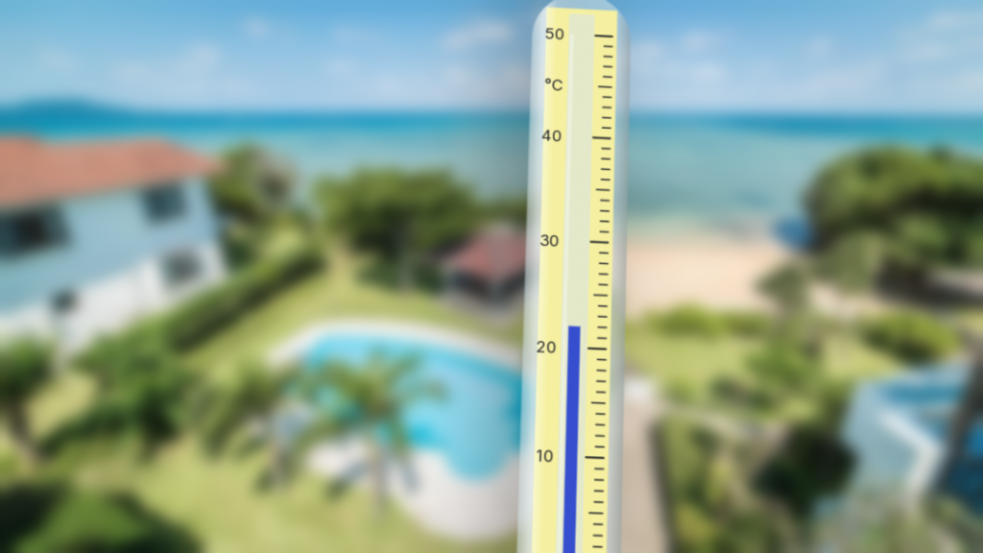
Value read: 22°C
